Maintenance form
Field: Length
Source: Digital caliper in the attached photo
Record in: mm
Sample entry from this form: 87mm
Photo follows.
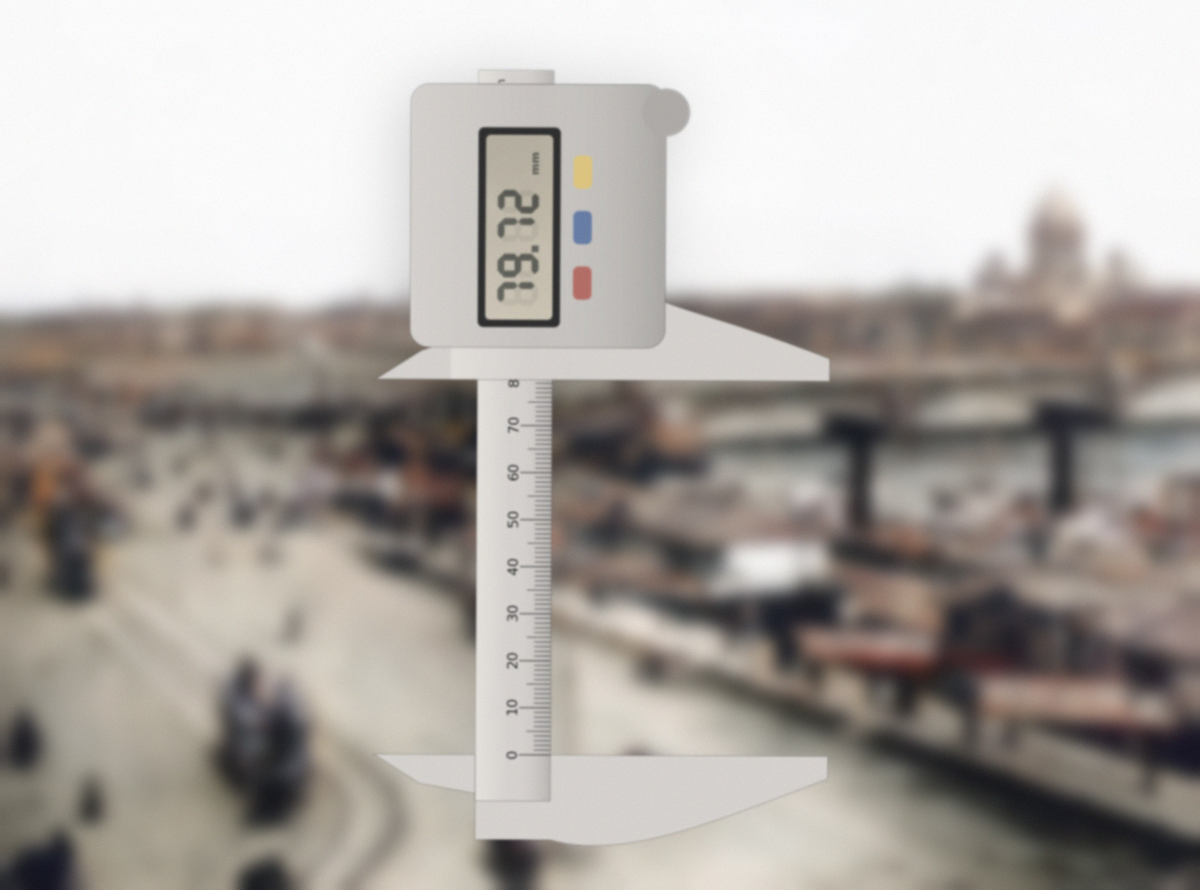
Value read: 79.72mm
